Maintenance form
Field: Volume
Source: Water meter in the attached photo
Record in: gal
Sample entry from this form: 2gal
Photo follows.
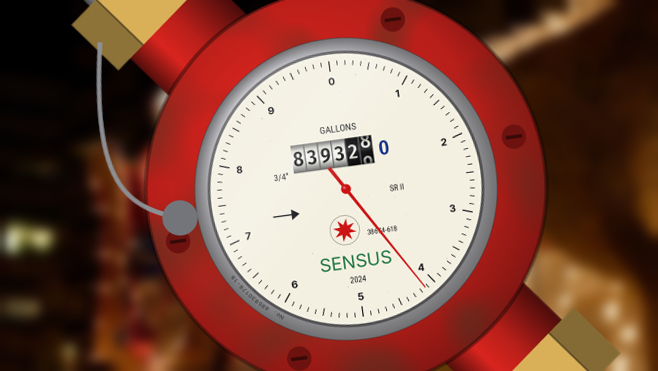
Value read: 8393284.1gal
